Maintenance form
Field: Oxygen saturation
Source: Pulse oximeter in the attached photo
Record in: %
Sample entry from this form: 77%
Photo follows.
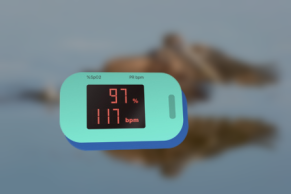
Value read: 97%
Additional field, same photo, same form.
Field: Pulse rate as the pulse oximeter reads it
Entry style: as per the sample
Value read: 117bpm
